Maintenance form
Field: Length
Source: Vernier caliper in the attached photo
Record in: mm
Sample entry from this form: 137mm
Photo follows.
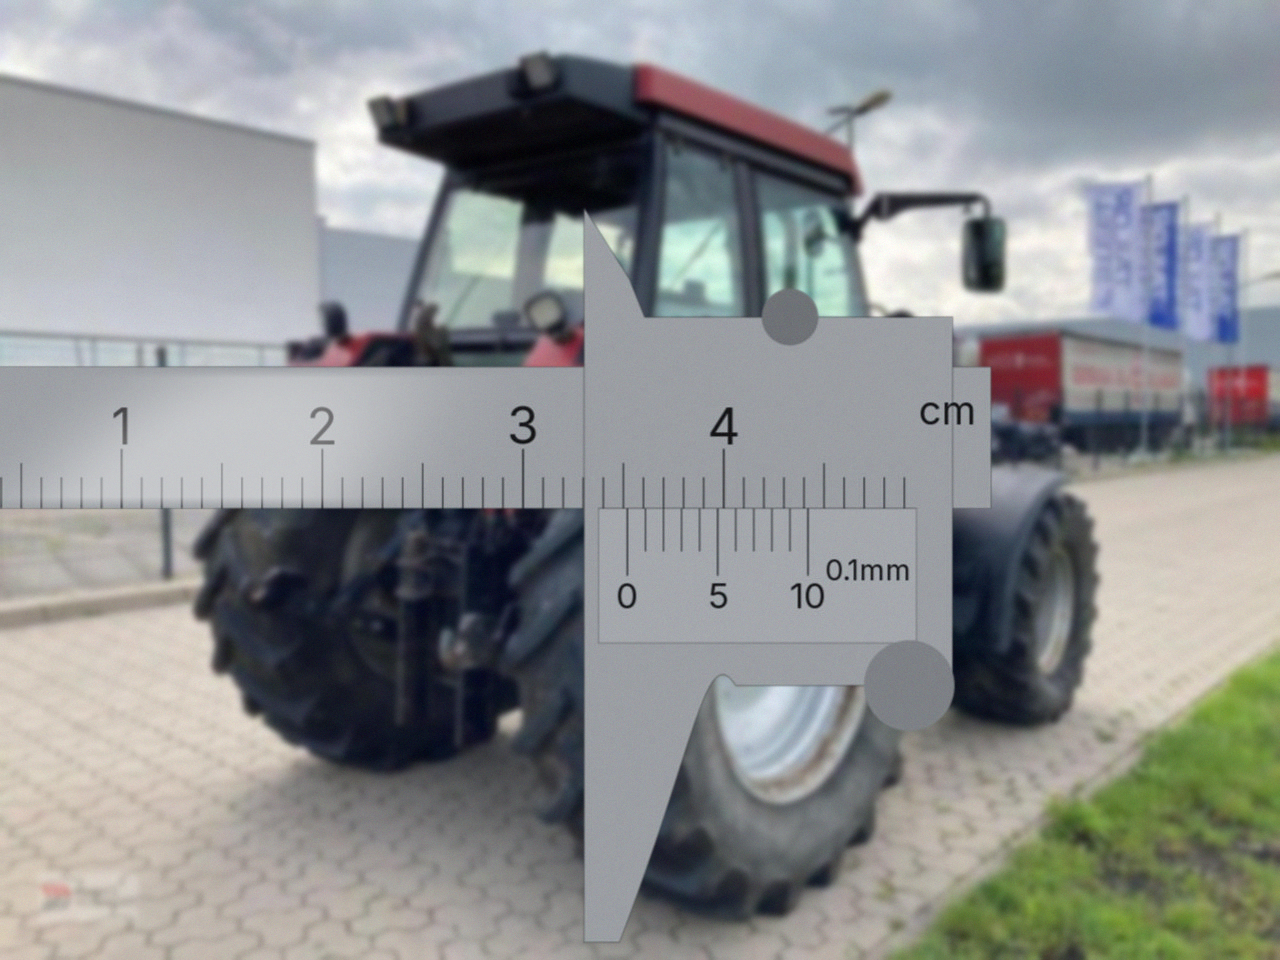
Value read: 35.2mm
